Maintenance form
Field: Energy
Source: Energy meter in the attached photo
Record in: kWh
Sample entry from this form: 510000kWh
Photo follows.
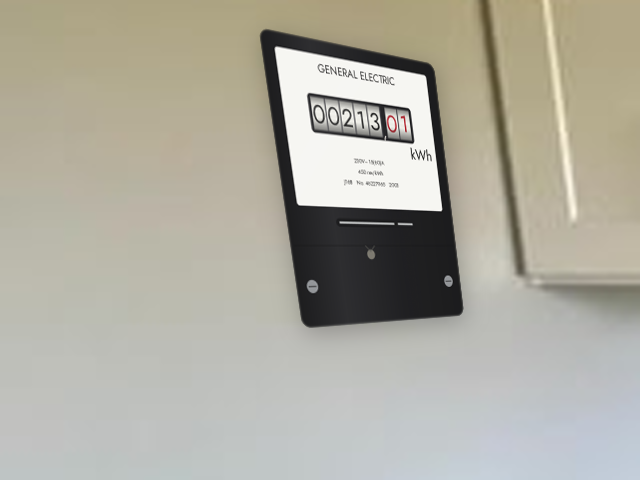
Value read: 213.01kWh
